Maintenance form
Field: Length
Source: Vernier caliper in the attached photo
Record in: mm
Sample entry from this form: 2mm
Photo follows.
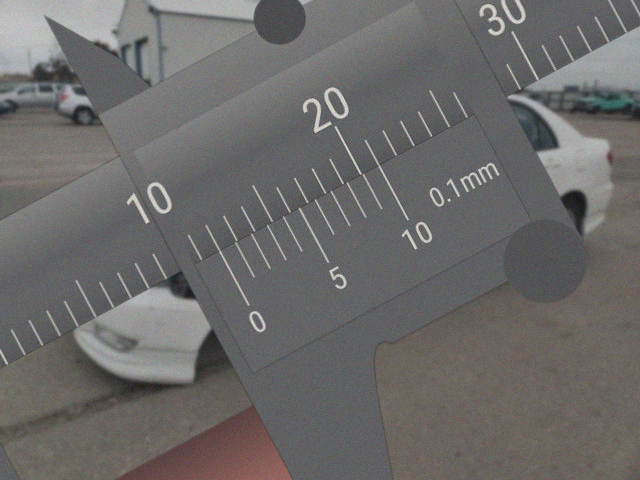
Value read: 12.0mm
